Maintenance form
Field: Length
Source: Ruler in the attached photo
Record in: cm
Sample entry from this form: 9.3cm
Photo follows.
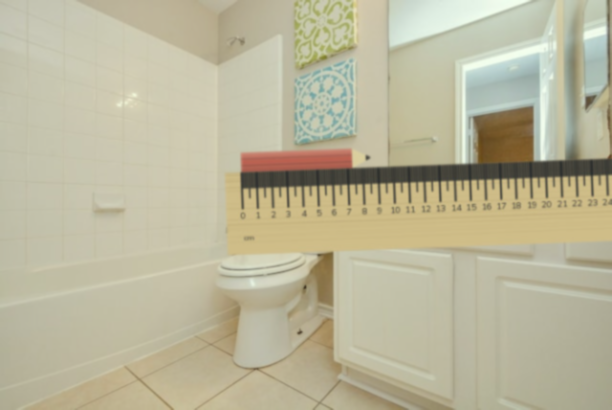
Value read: 8.5cm
